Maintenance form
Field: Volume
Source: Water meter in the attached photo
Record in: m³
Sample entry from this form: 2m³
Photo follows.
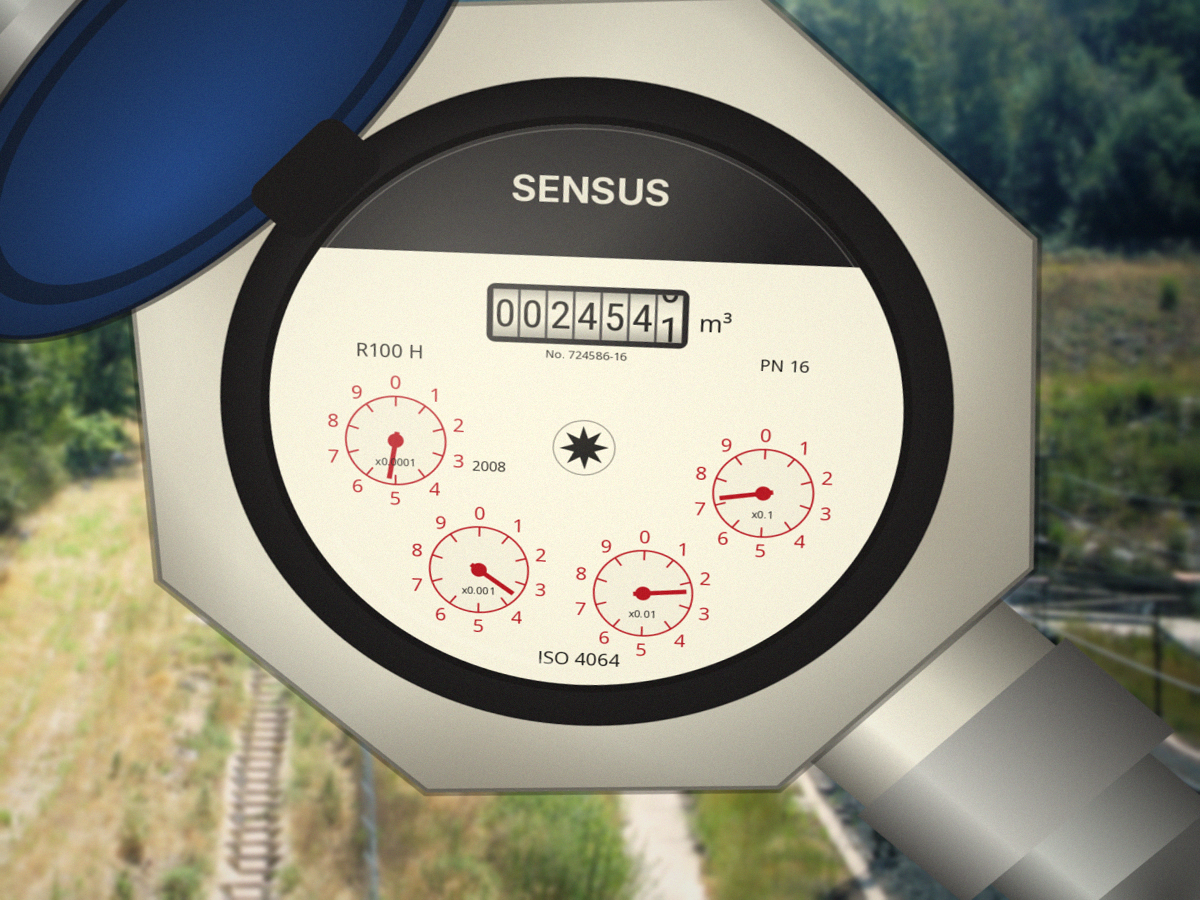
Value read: 24540.7235m³
